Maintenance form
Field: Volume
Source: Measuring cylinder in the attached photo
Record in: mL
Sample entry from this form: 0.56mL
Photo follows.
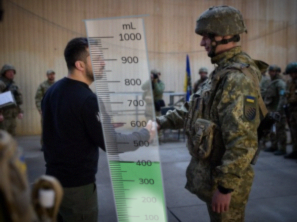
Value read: 400mL
